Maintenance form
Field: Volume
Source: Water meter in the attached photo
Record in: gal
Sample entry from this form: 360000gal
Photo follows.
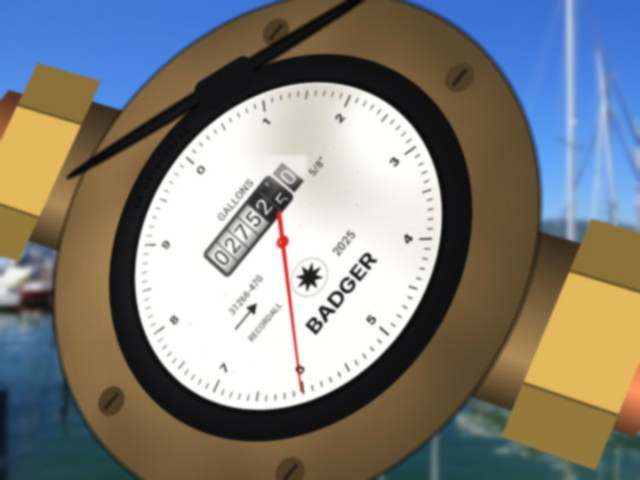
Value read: 275246.0gal
